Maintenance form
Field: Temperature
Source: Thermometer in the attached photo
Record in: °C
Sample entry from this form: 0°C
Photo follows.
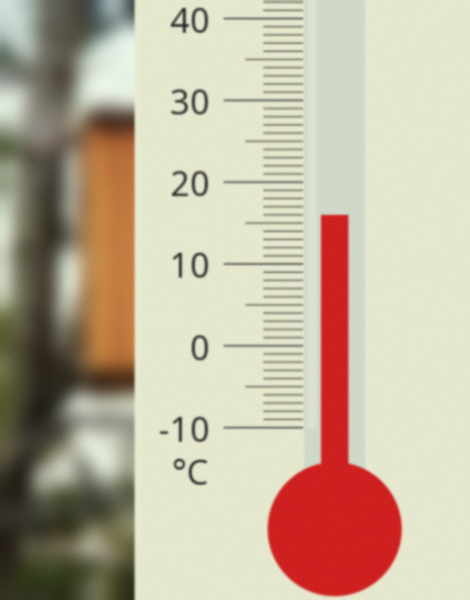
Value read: 16°C
